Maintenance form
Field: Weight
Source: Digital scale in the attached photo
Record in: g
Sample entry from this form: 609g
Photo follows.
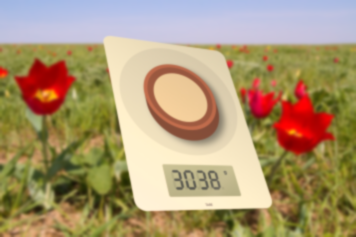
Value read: 3038g
